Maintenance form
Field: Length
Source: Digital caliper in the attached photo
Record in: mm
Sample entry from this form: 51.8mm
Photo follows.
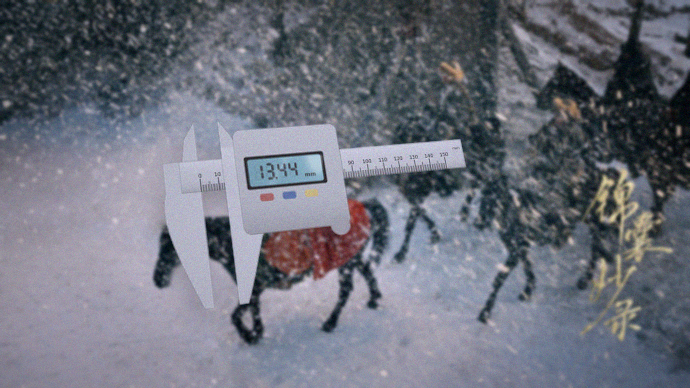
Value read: 13.44mm
